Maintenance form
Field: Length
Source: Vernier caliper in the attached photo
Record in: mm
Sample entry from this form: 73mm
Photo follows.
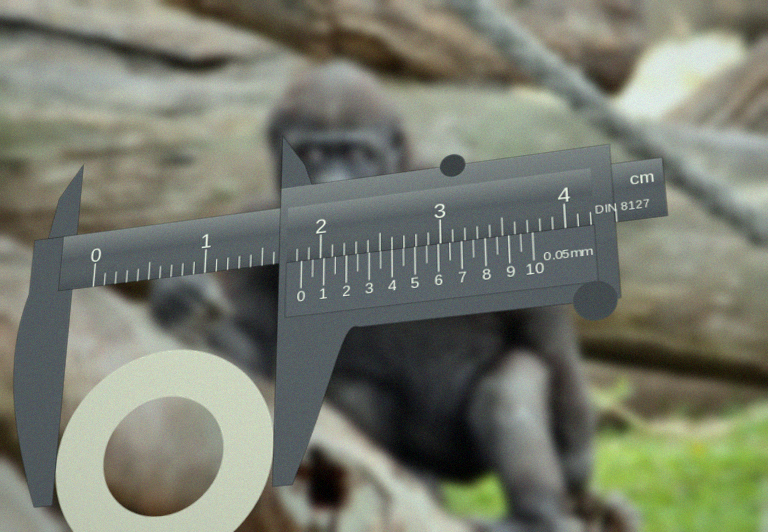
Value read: 18.4mm
